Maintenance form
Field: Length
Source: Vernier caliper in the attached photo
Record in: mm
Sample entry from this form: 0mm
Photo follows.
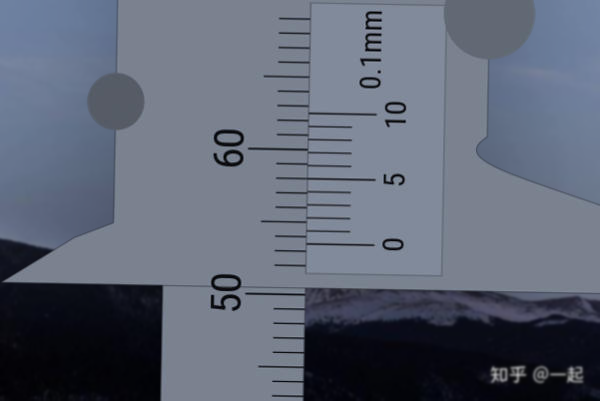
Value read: 53.5mm
